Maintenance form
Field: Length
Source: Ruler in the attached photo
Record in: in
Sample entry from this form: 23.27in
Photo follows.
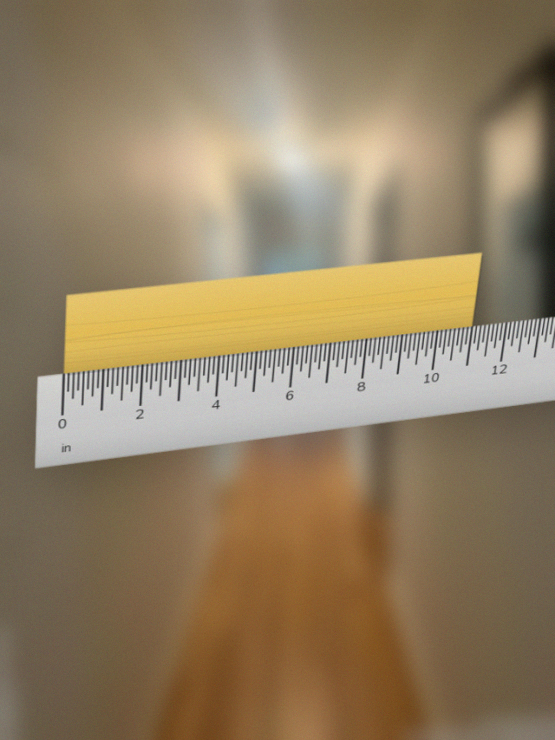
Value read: 11in
